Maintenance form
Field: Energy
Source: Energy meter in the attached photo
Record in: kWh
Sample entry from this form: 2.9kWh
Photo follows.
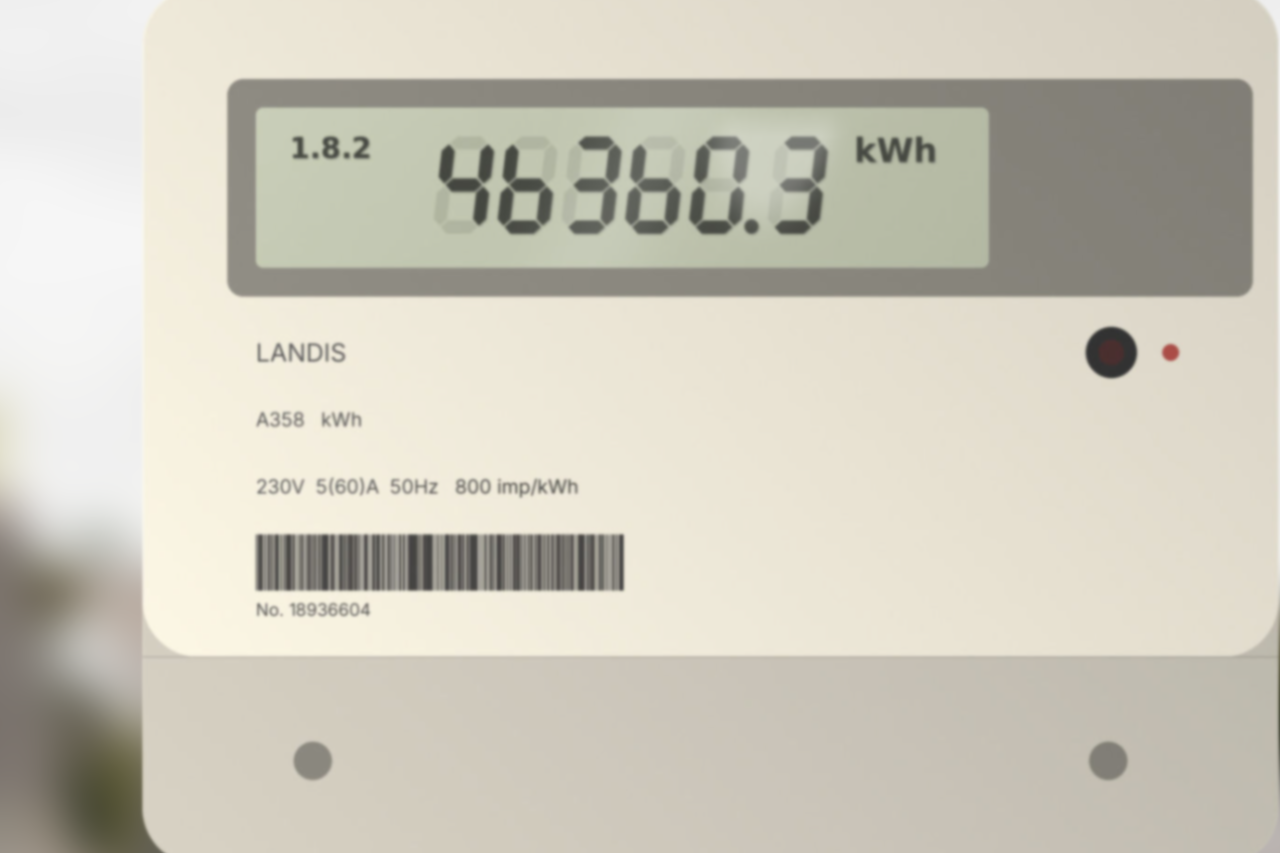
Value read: 46360.3kWh
